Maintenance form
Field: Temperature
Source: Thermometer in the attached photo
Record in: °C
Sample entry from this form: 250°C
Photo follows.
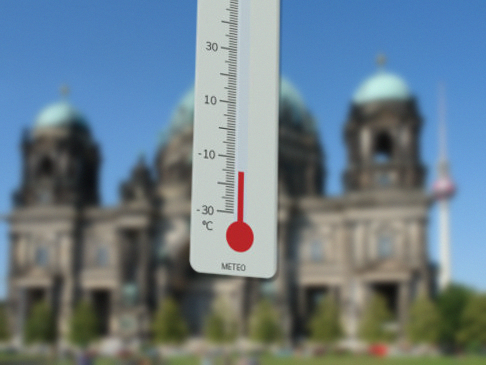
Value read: -15°C
